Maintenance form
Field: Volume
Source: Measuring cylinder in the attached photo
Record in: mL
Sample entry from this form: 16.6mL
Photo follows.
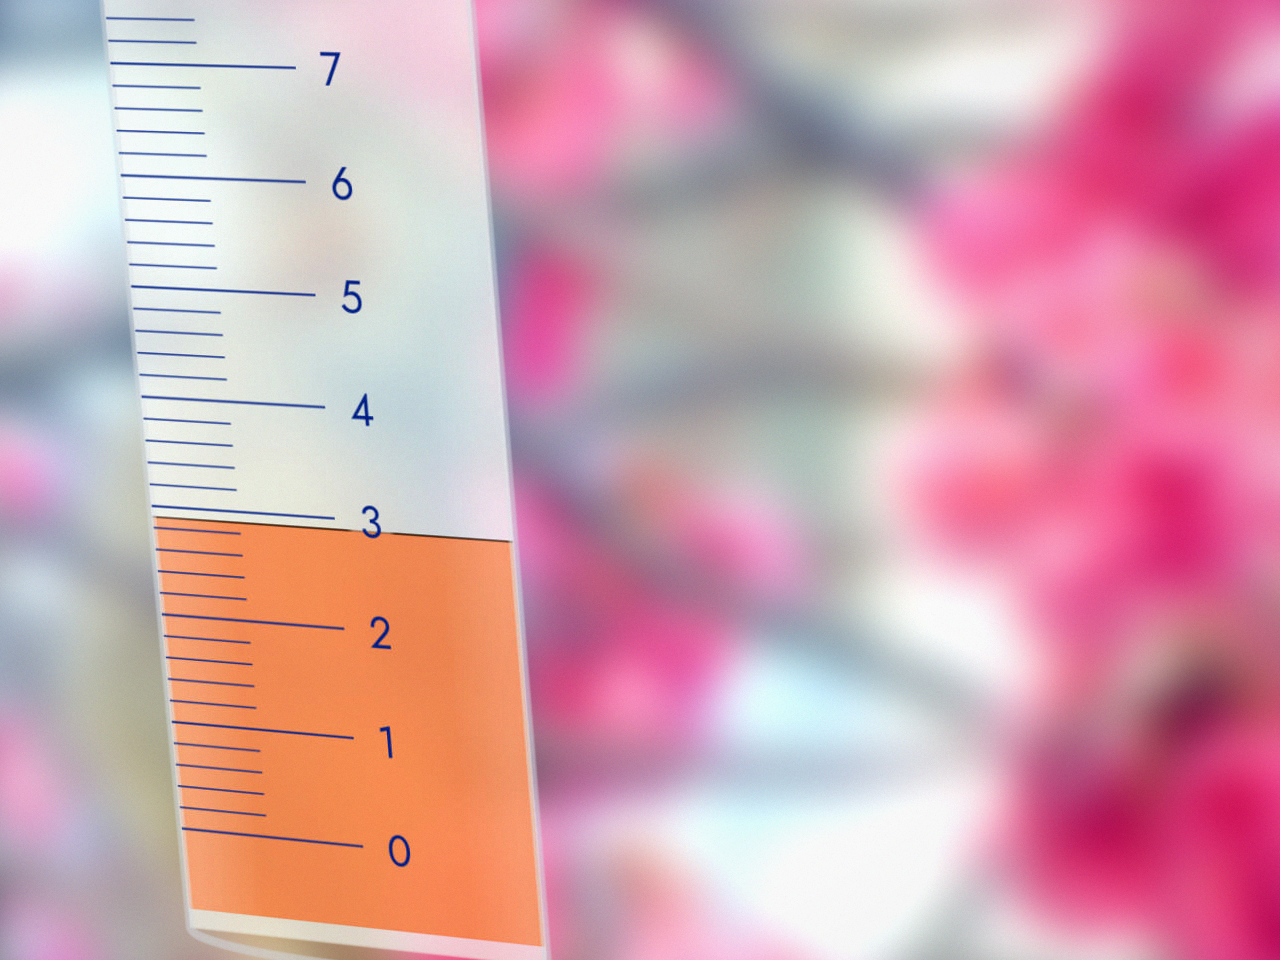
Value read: 2.9mL
